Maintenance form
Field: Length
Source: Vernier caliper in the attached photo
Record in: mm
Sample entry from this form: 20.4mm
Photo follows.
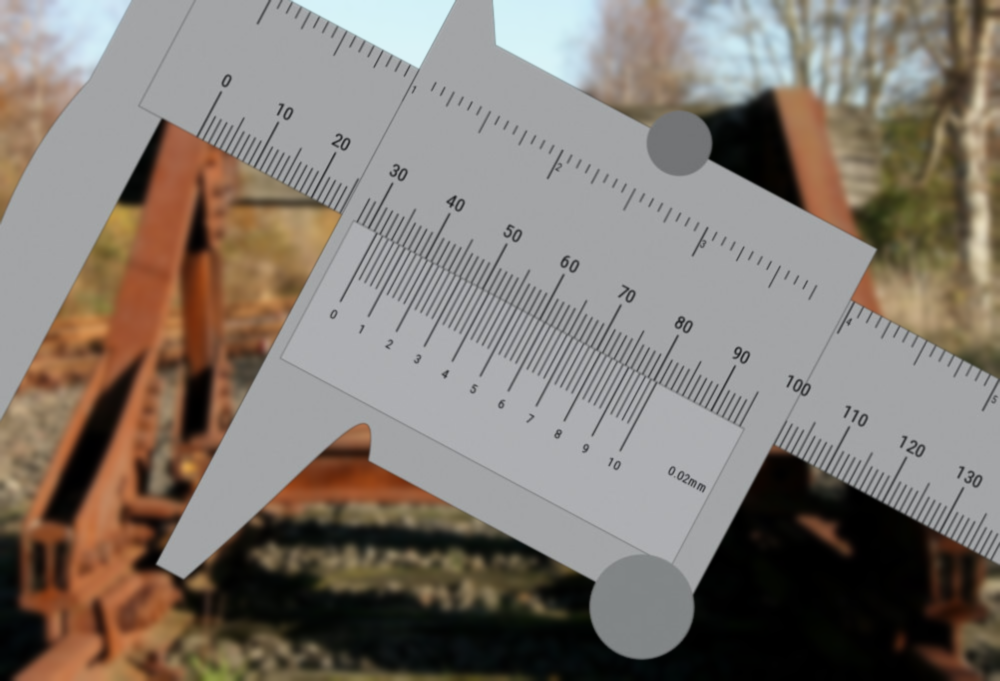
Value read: 31.5mm
